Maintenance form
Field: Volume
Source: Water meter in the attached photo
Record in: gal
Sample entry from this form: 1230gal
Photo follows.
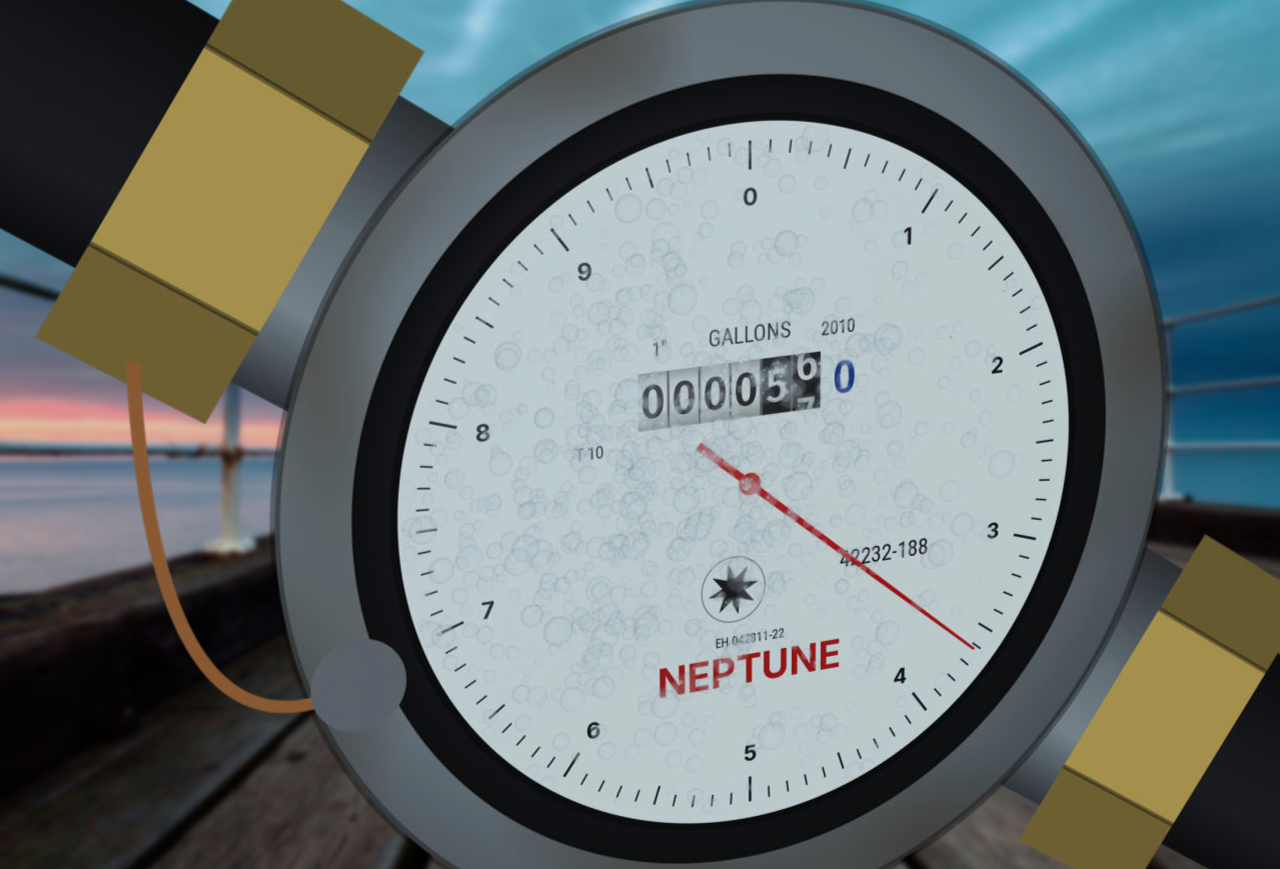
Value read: 563.6gal
